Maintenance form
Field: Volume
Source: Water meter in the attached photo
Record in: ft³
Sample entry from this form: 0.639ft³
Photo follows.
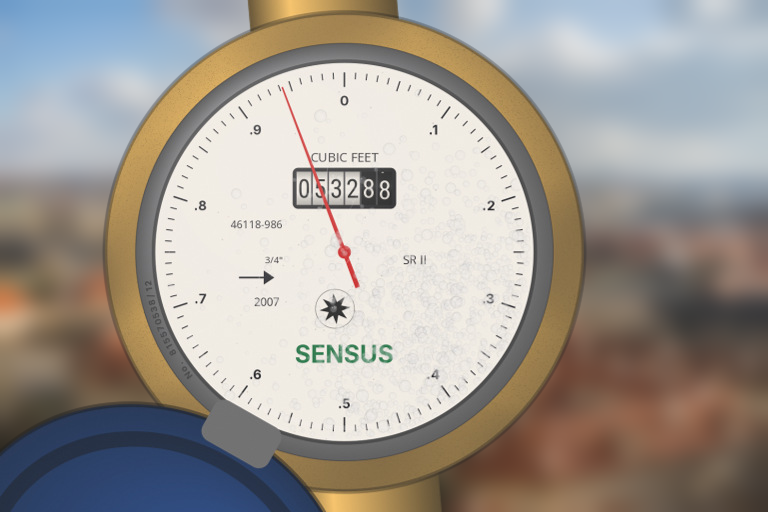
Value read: 53287.94ft³
